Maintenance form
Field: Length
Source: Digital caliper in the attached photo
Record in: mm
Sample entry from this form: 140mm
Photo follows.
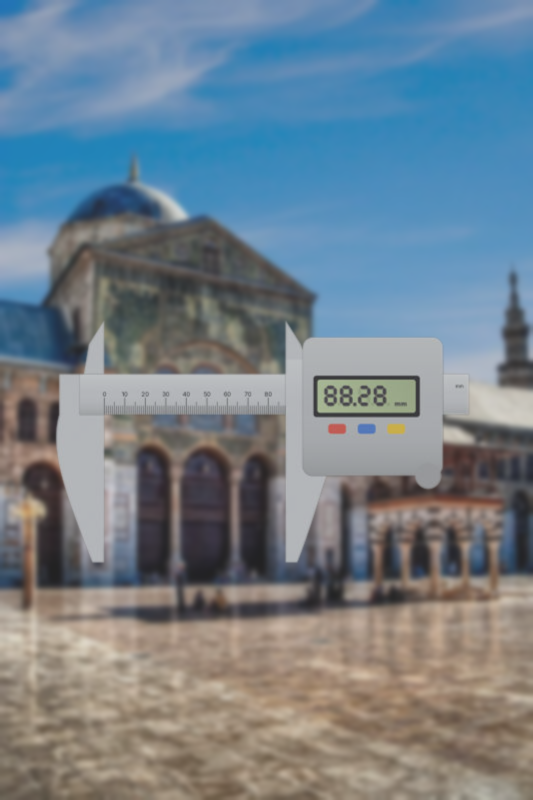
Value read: 88.28mm
